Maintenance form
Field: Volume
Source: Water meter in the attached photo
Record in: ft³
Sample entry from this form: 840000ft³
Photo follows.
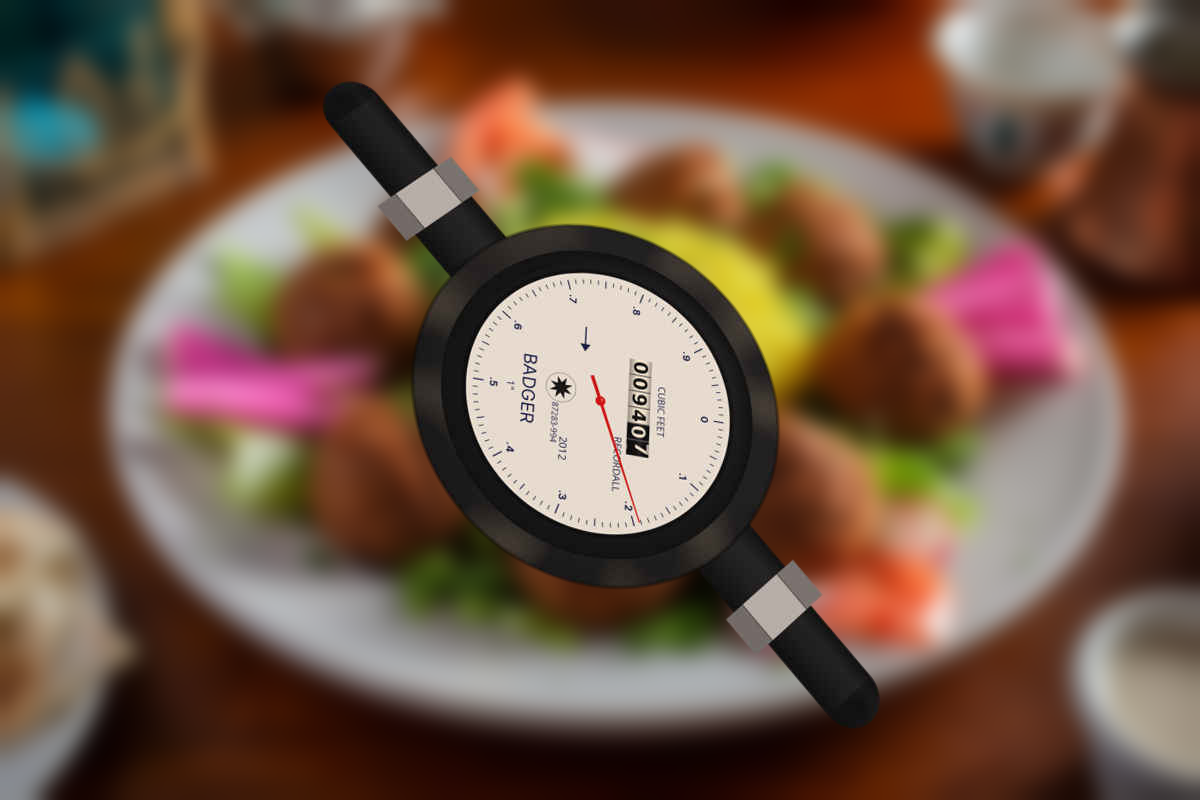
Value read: 9407.19ft³
